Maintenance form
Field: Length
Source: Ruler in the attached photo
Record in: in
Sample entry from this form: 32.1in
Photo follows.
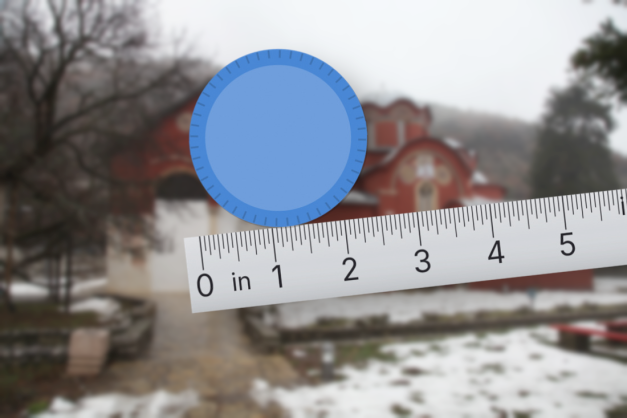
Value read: 2.4375in
